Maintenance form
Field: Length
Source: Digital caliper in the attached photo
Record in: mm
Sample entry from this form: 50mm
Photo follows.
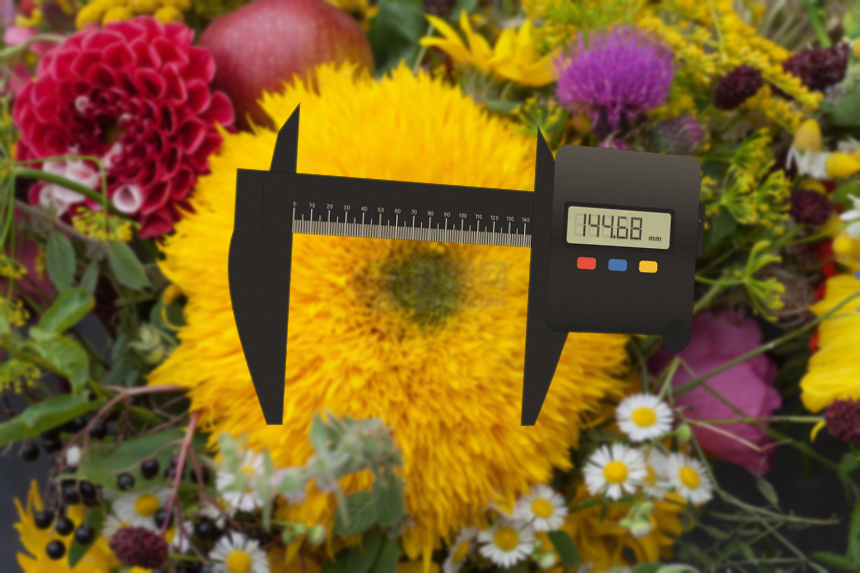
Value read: 144.68mm
